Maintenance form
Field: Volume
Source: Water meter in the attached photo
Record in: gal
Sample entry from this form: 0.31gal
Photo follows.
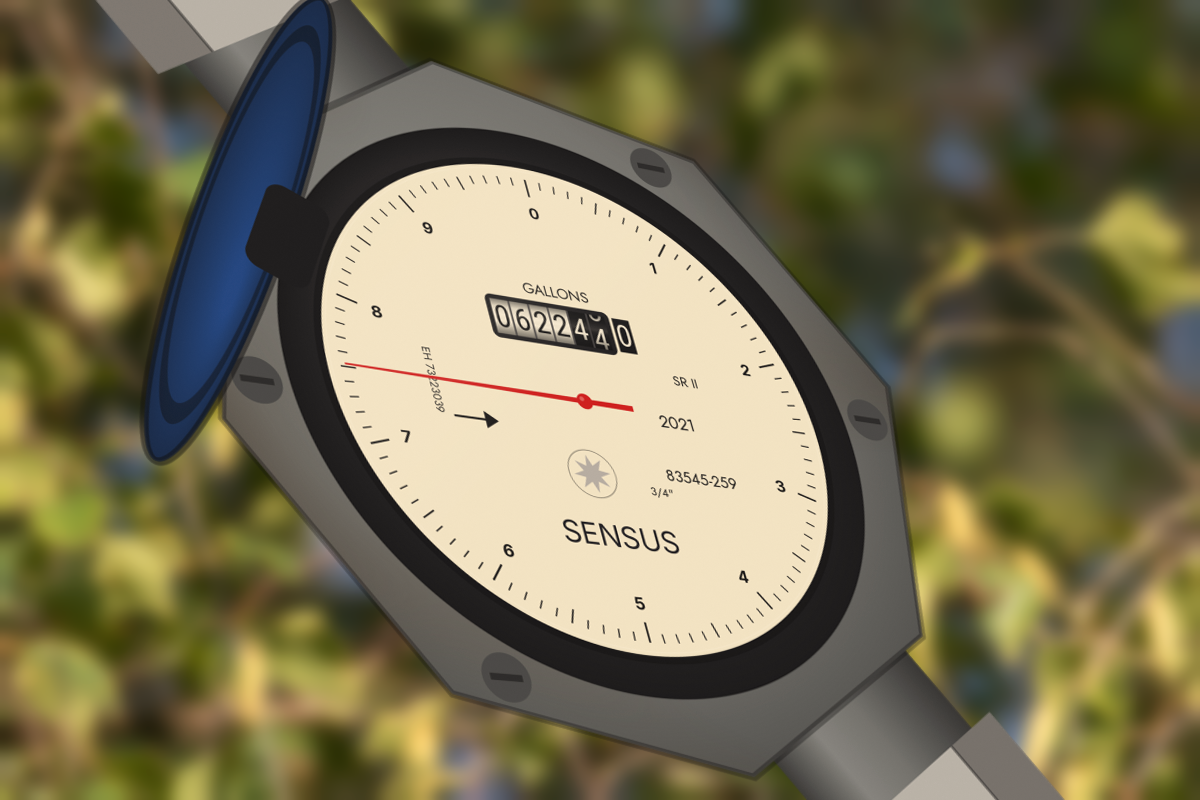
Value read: 622437.5gal
